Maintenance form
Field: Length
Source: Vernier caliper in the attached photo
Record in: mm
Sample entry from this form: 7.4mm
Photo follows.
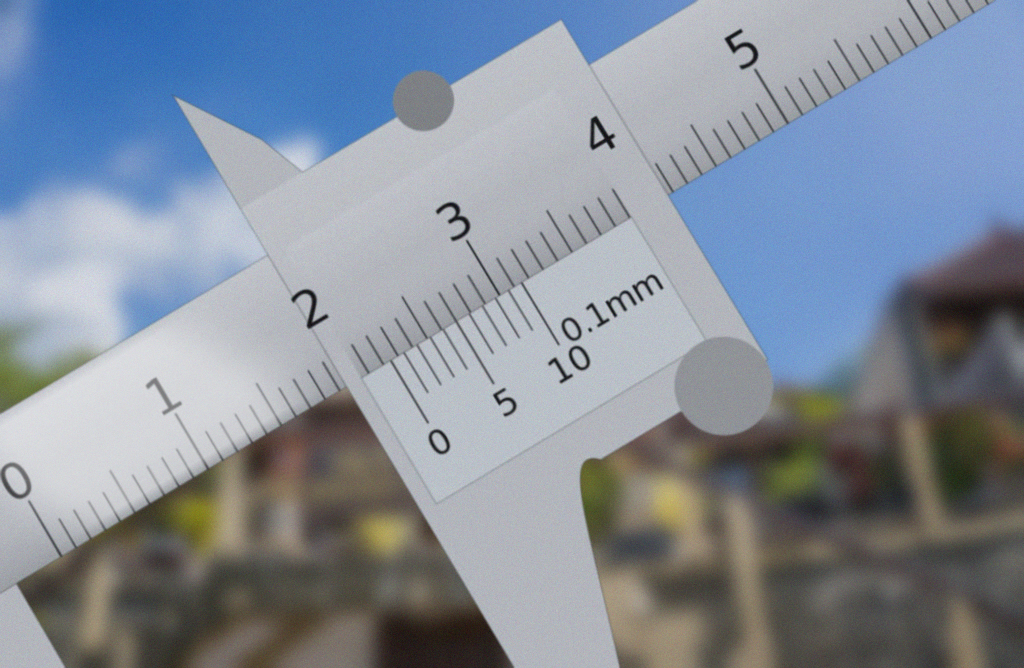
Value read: 22.5mm
